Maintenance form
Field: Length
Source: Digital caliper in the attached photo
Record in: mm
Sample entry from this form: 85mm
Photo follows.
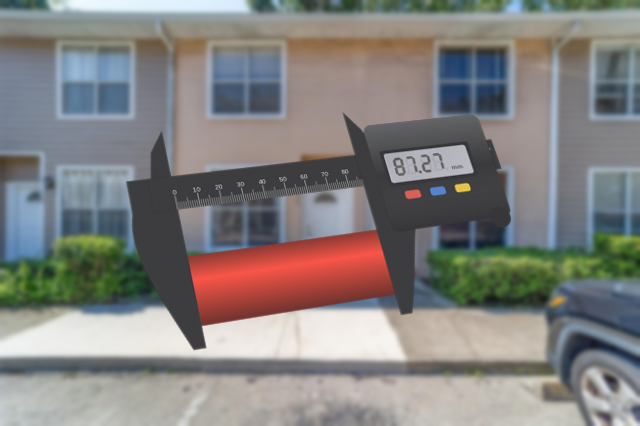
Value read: 87.27mm
